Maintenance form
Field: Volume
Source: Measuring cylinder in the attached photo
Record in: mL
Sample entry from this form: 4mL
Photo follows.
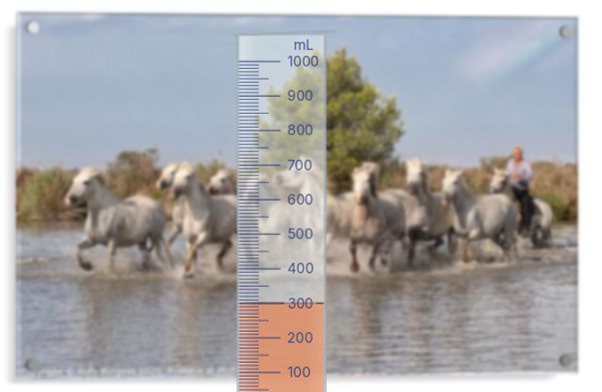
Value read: 300mL
